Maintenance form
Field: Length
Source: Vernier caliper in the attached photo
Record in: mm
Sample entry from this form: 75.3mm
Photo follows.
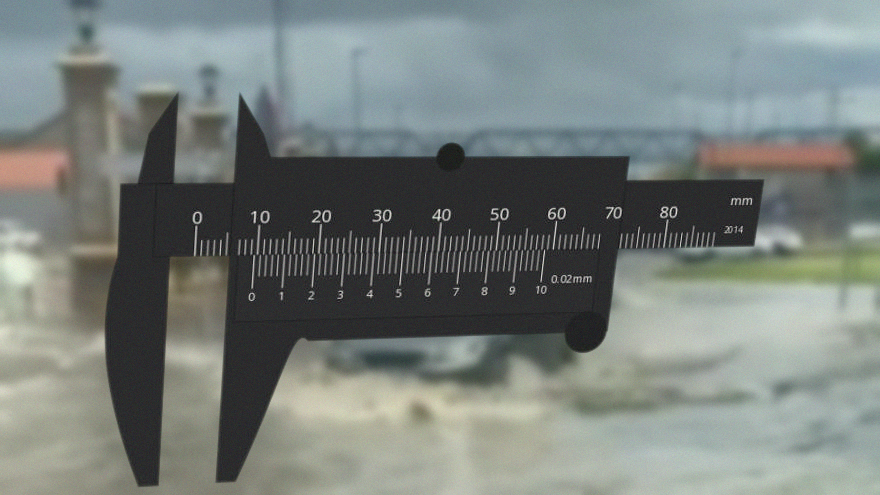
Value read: 9.5mm
